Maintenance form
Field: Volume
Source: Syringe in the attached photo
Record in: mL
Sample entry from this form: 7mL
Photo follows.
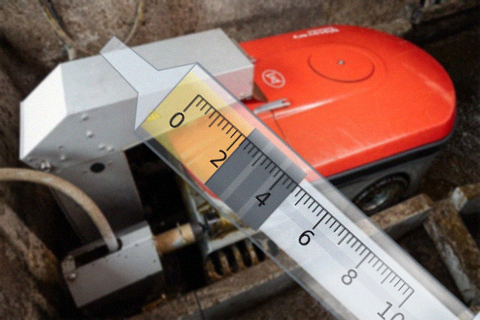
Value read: 2.2mL
